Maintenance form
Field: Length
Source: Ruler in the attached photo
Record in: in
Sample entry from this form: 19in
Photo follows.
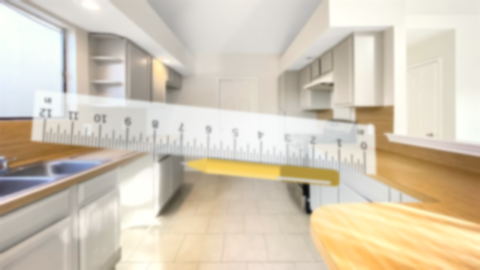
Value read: 6in
